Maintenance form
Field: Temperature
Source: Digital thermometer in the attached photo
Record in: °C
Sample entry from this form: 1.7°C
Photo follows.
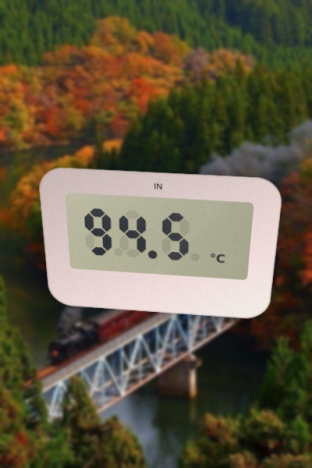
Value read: 94.5°C
